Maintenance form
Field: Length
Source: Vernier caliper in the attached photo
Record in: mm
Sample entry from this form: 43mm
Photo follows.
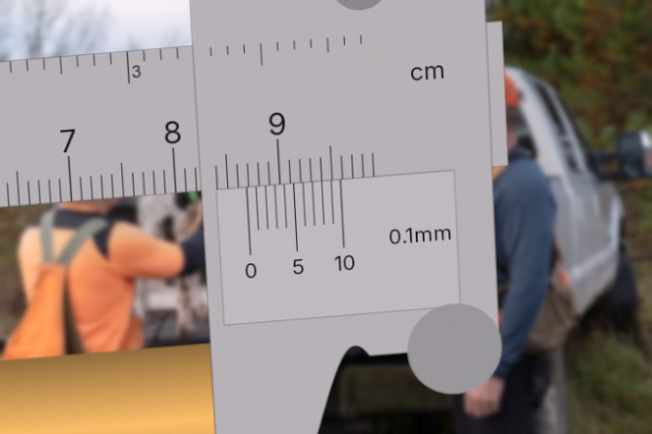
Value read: 86.8mm
